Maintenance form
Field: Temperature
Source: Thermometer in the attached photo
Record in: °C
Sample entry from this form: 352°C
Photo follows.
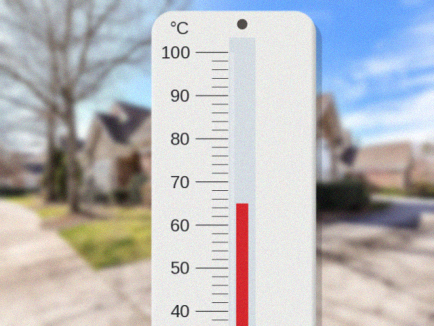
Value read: 65°C
